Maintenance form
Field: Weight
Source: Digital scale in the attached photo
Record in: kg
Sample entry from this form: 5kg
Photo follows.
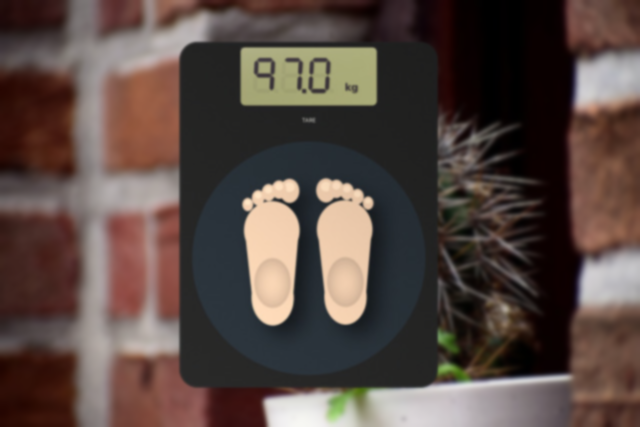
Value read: 97.0kg
